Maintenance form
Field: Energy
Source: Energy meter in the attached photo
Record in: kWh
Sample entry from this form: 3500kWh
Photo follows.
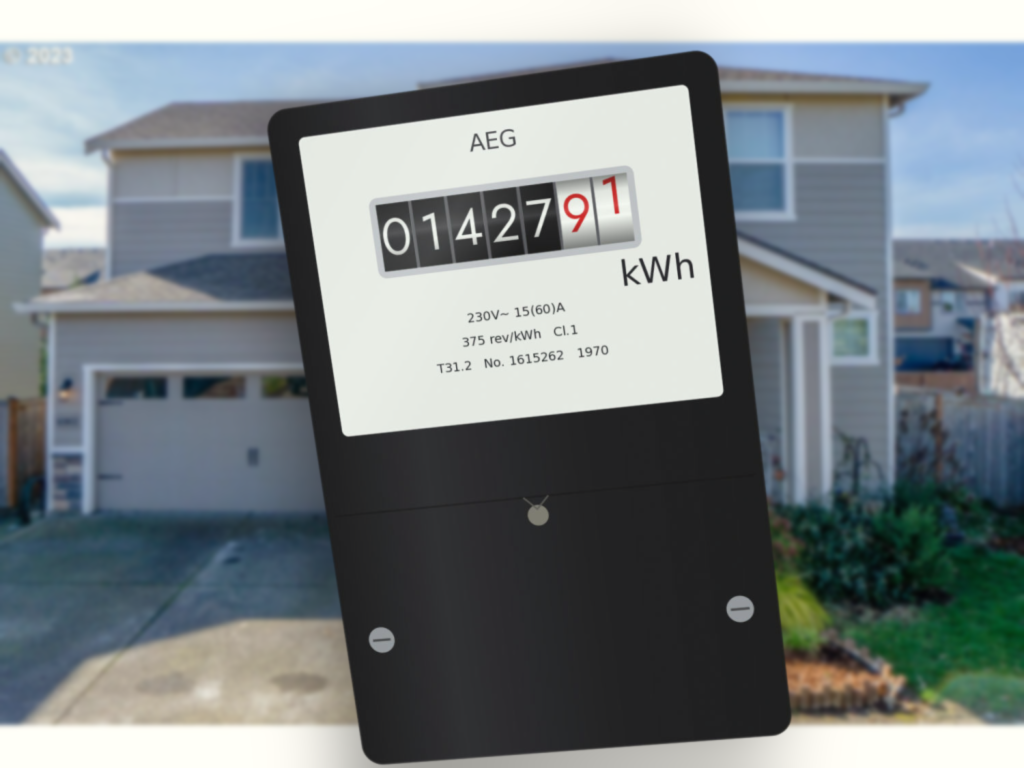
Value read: 1427.91kWh
